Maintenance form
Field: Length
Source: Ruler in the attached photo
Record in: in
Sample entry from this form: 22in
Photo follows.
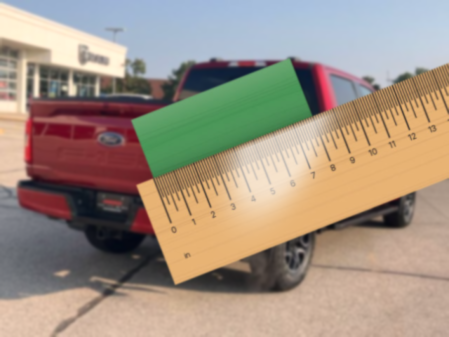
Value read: 8in
